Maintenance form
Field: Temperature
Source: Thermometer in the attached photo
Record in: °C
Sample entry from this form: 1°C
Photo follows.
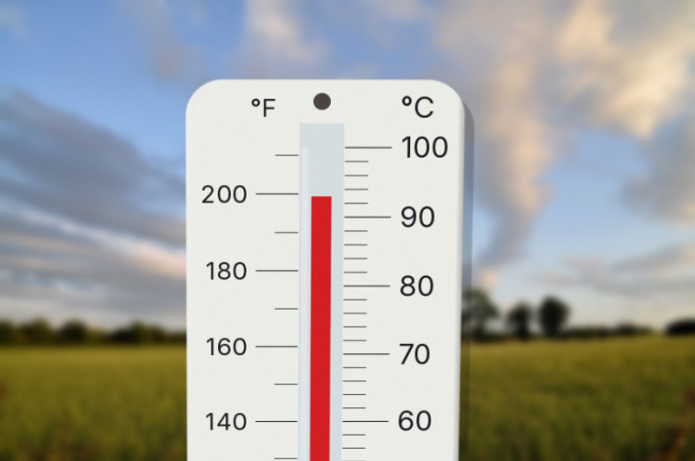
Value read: 93°C
